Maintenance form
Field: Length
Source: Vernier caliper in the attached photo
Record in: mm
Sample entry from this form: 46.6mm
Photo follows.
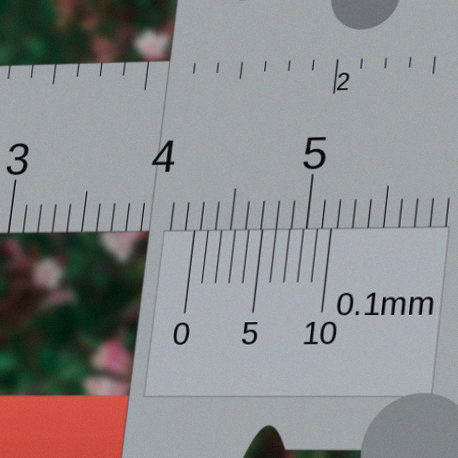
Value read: 42.6mm
